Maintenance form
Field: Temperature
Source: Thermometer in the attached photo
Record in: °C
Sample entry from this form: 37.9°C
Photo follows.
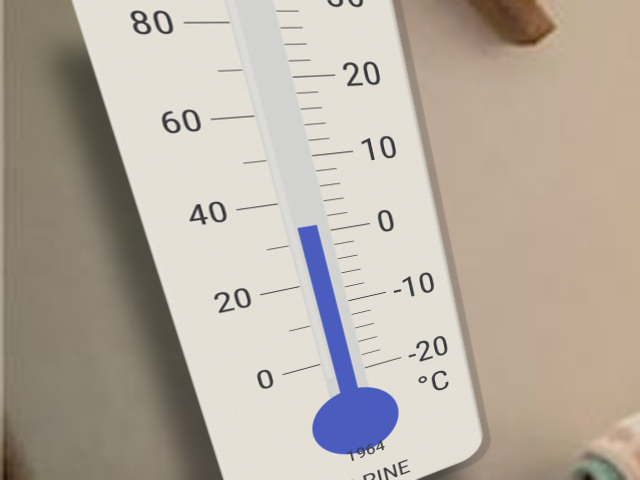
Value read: 1°C
